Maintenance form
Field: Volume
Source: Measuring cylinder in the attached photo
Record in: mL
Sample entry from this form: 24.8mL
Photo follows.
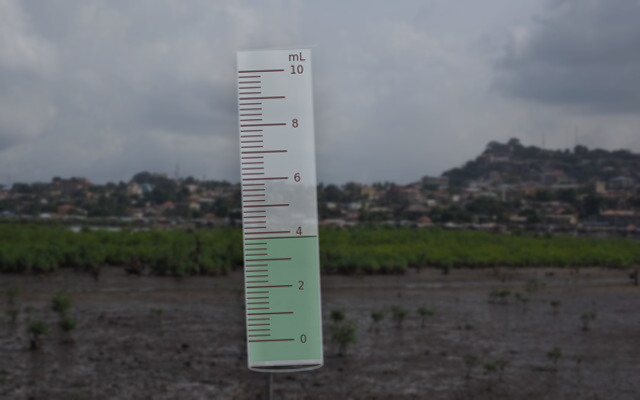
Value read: 3.8mL
